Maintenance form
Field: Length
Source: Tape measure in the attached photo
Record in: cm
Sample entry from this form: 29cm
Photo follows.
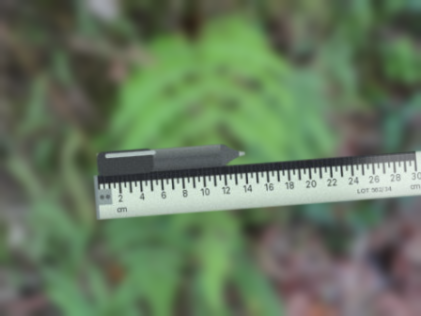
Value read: 14cm
